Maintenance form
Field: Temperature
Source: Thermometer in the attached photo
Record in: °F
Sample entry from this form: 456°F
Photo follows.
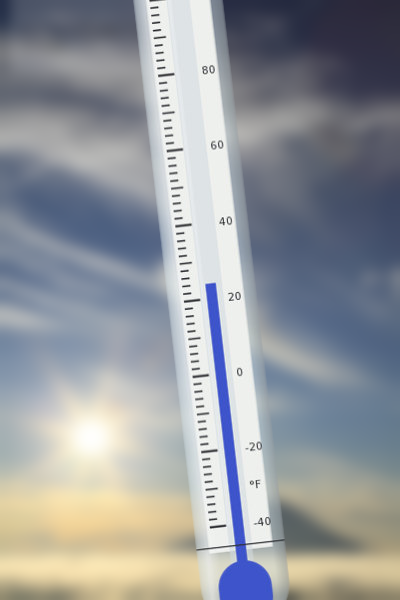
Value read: 24°F
